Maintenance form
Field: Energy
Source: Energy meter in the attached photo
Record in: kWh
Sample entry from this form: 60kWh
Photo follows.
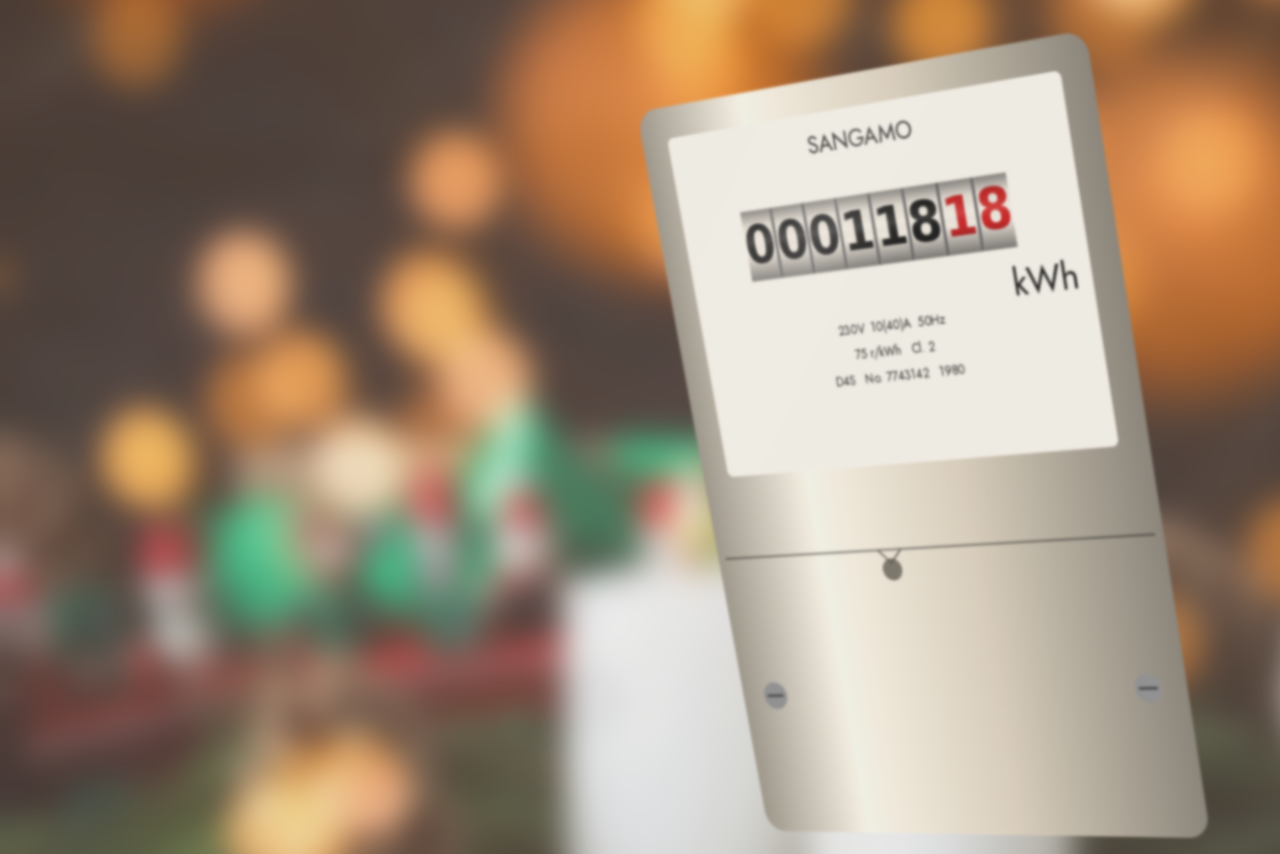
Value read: 118.18kWh
